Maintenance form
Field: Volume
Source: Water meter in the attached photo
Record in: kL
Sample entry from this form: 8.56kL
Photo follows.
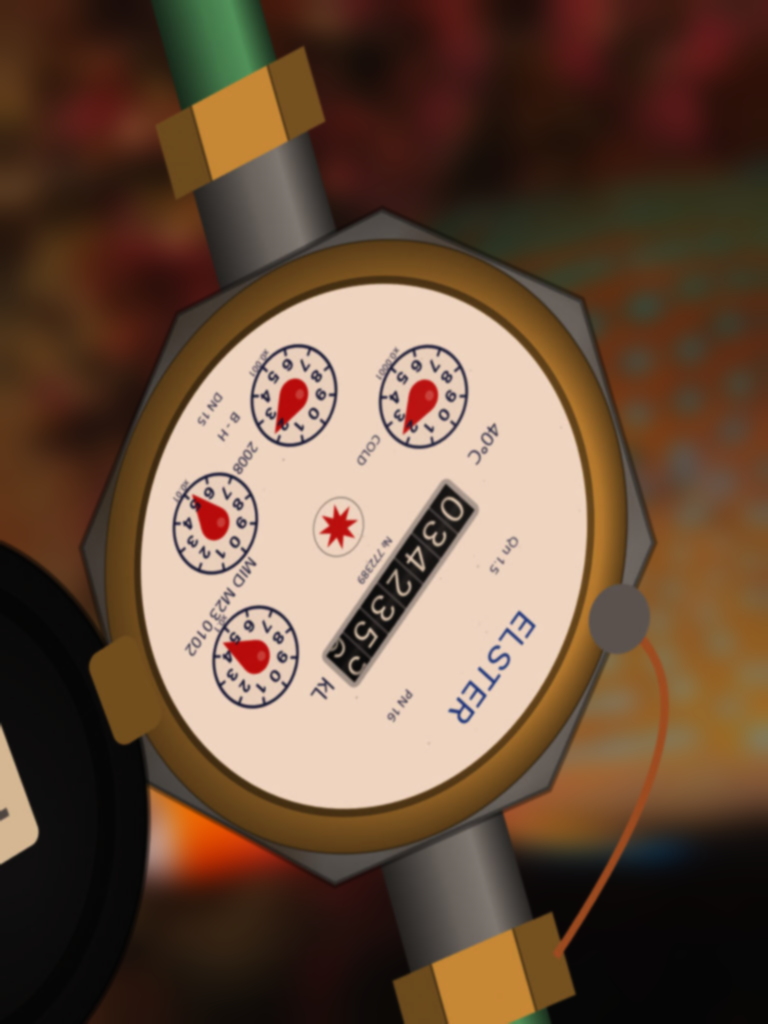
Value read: 342355.4522kL
